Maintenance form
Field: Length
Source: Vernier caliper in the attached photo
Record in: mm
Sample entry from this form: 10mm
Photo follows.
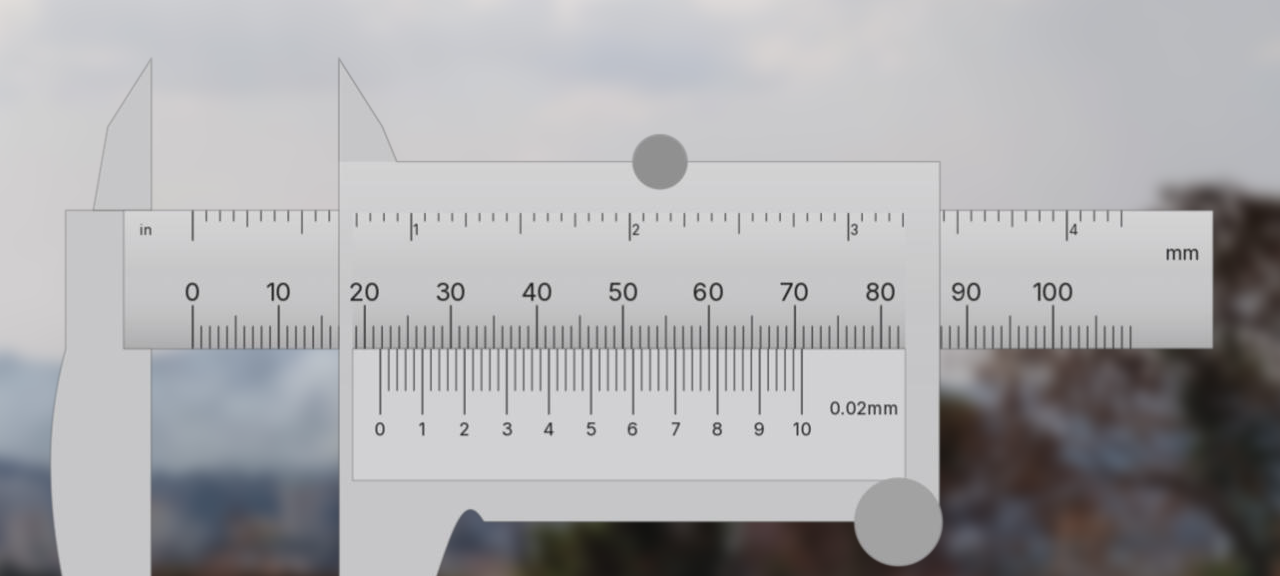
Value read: 21.8mm
